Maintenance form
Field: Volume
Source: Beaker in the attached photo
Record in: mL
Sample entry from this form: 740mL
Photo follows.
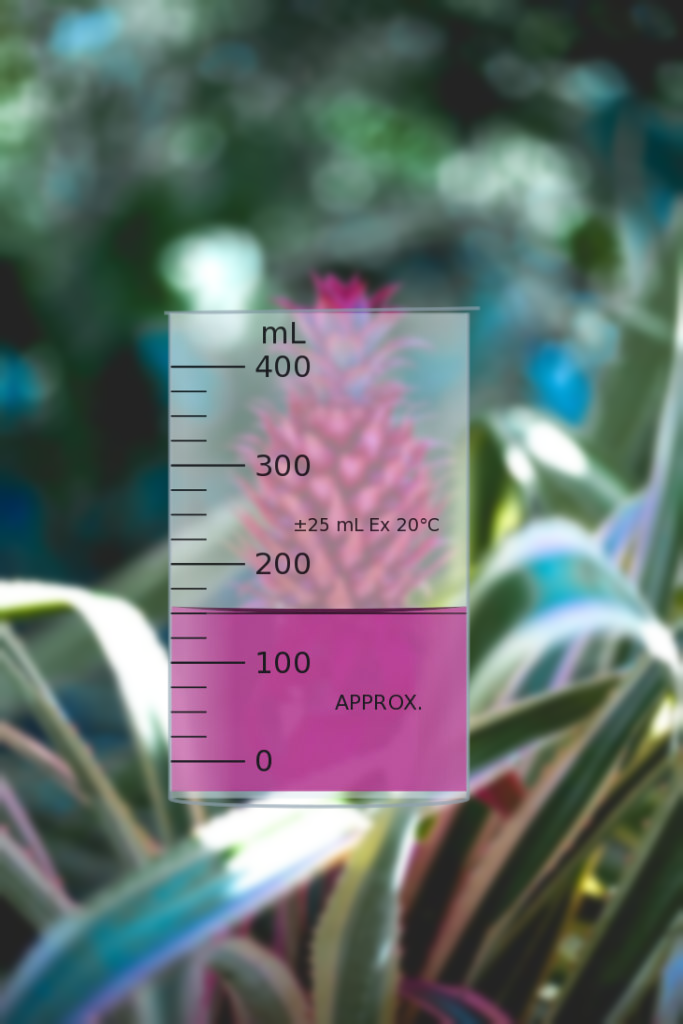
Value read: 150mL
